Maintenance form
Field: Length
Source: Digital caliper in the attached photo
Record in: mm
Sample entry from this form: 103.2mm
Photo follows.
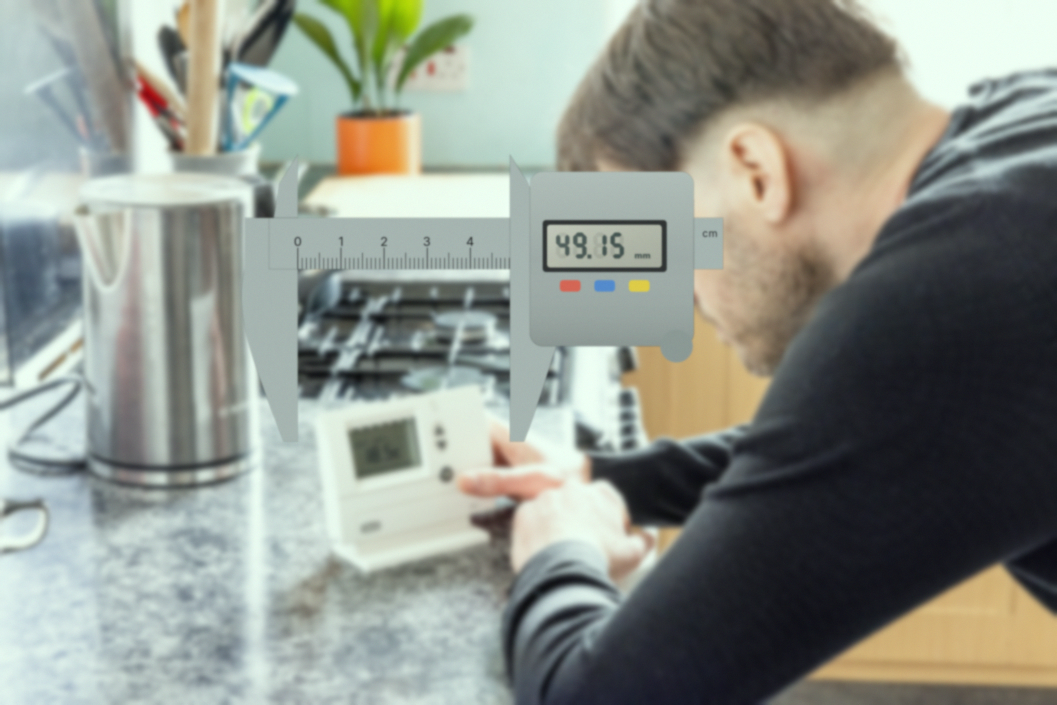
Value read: 49.15mm
